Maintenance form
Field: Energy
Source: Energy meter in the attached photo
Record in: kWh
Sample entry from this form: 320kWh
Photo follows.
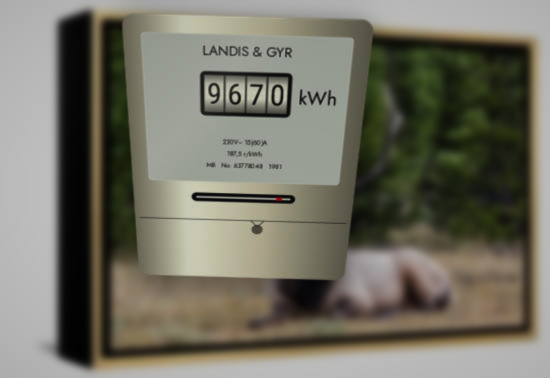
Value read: 9670kWh
